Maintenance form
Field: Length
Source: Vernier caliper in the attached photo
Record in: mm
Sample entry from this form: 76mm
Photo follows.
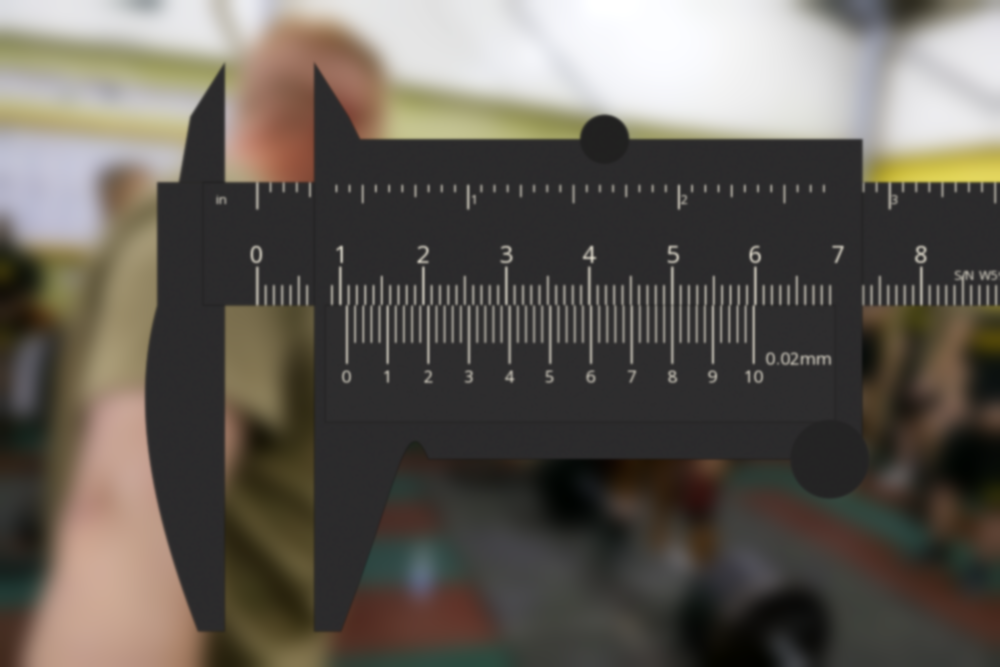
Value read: 10.8mm
